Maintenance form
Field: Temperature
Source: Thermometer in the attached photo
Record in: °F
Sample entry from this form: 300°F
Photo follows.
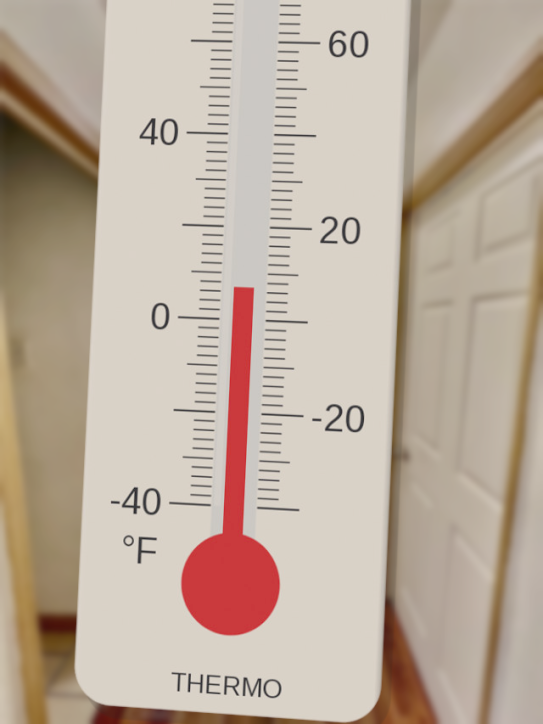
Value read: 7°F
